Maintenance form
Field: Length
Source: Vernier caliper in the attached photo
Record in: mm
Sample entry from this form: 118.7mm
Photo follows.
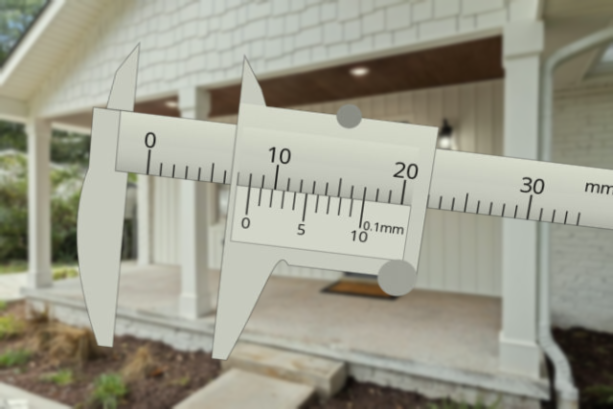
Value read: 8.0mm
